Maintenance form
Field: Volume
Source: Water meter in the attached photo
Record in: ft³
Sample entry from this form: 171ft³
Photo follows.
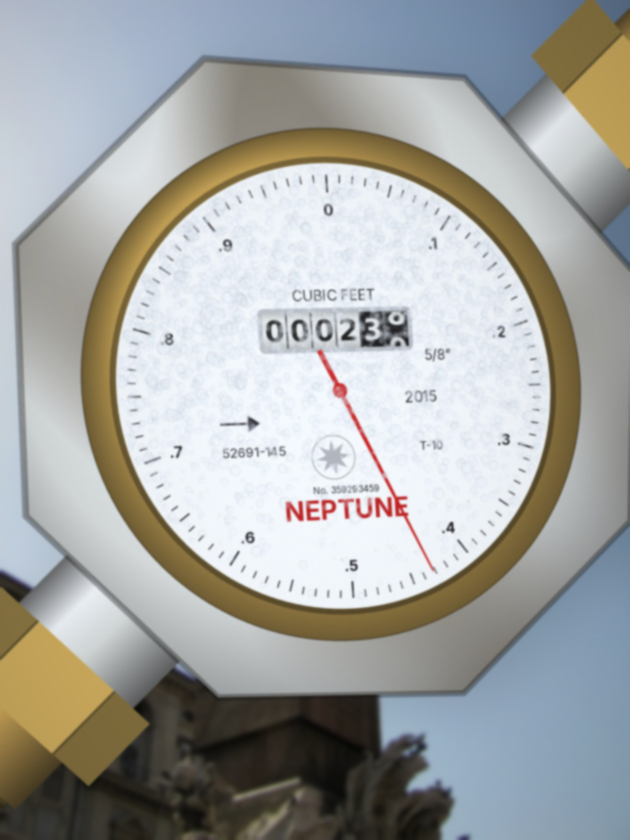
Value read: 238.43ft³
